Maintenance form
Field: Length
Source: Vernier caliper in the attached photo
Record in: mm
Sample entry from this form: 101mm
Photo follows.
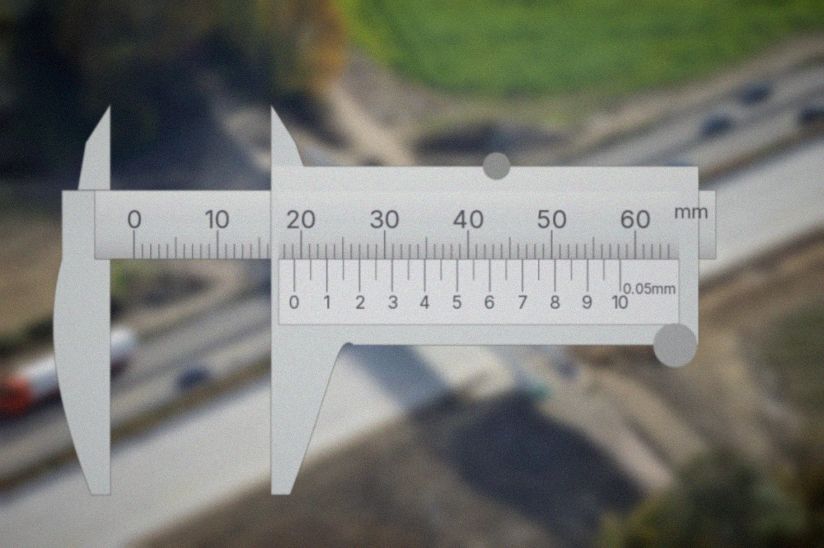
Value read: 19.2mm
